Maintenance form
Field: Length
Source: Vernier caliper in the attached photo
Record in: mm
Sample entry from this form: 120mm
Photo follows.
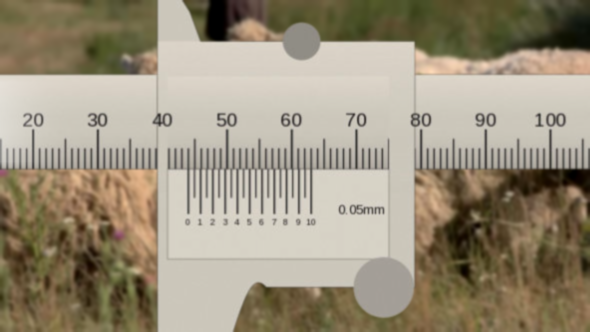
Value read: 44.0mm
